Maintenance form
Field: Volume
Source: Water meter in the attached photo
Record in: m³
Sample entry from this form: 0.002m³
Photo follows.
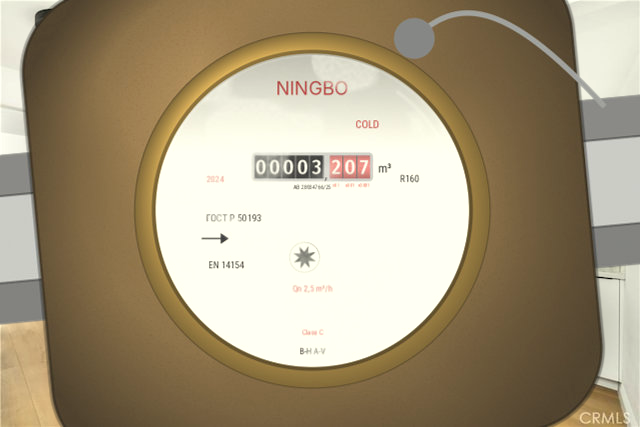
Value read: 3.207m³
